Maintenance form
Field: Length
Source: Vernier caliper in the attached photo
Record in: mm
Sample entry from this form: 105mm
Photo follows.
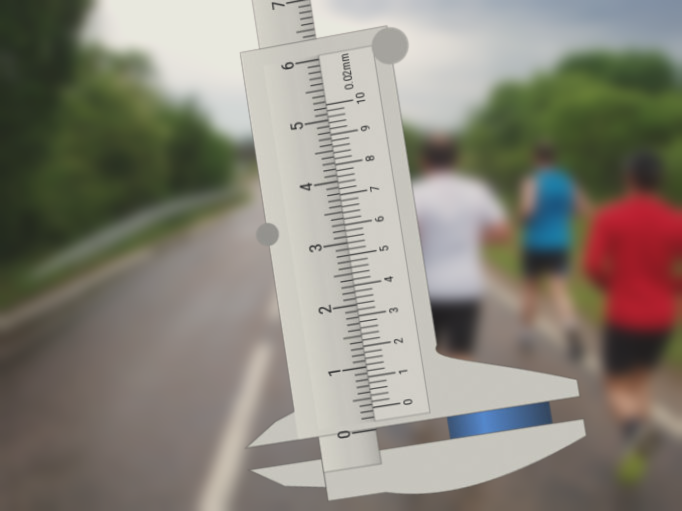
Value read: 3.5mm
